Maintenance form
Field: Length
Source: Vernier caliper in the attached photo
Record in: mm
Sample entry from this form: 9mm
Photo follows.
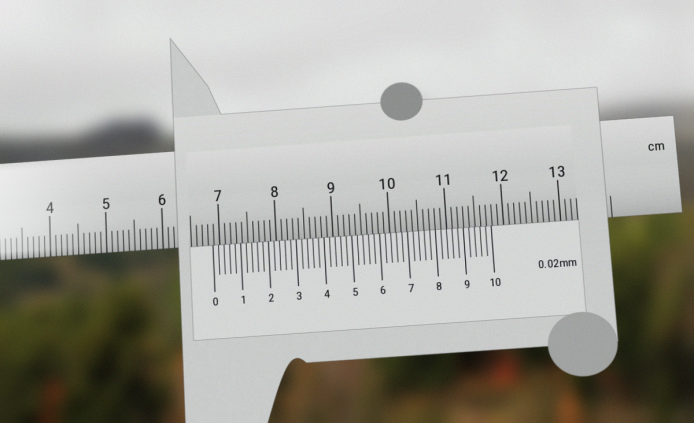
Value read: 68.8mm
